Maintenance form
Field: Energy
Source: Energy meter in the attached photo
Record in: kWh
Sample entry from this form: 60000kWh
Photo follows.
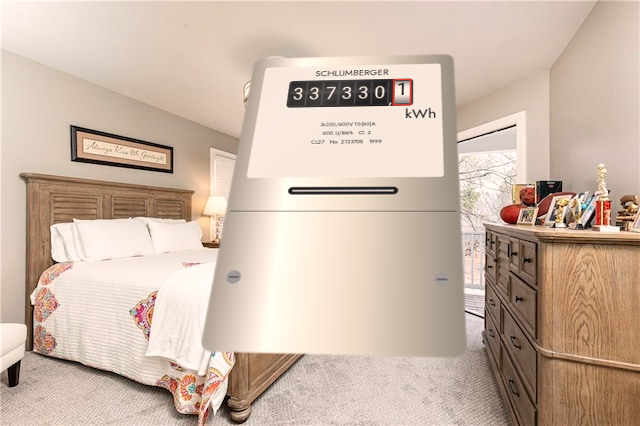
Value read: 337330.1kWh
